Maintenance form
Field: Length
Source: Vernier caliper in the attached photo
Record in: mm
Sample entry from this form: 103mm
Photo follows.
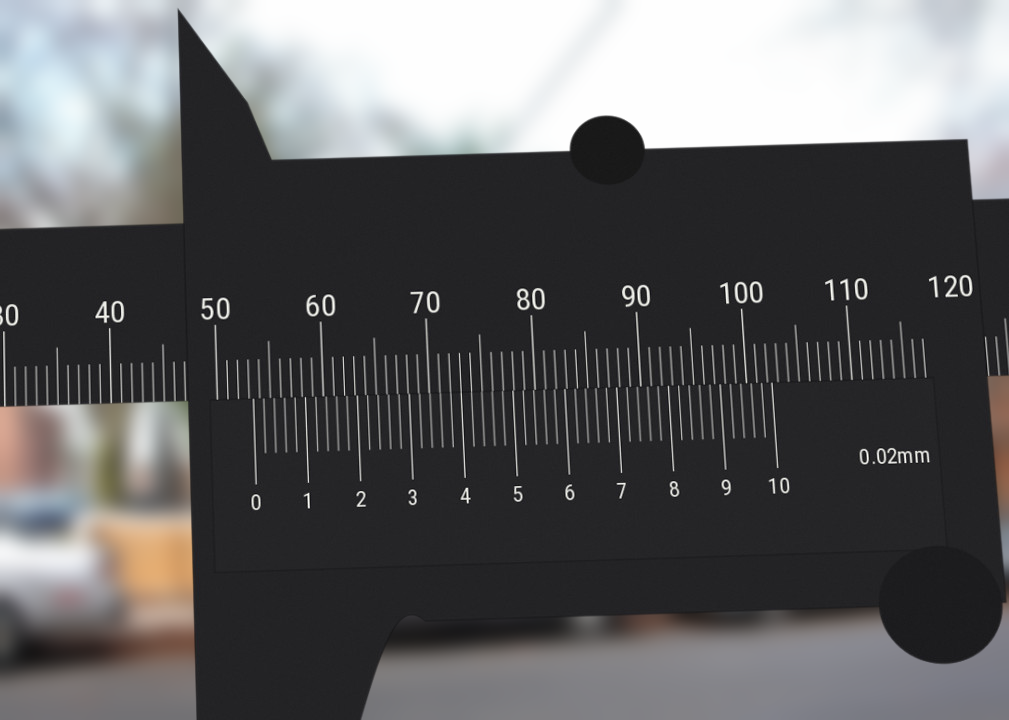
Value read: 53.4mm
